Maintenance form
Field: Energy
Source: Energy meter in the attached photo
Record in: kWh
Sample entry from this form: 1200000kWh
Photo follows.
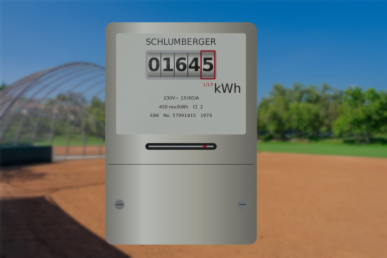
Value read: 164.5kWh
